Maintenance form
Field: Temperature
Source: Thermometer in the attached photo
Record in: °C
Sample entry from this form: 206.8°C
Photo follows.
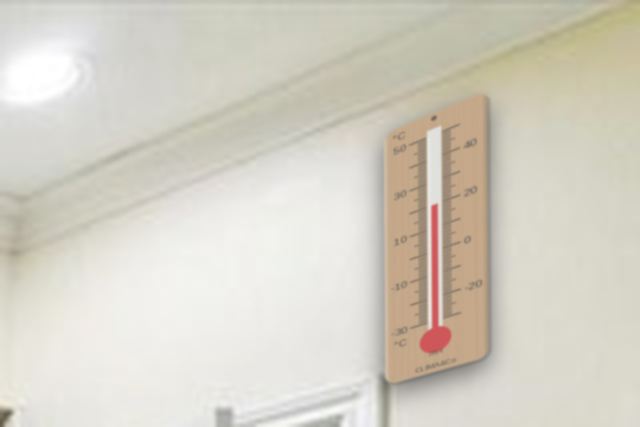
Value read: 20°C
